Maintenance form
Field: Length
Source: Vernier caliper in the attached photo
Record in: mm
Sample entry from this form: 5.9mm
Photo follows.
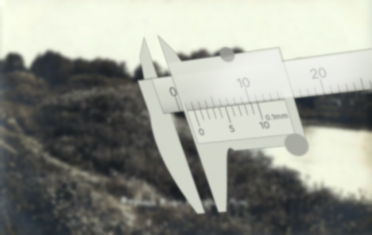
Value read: 2.0mm
